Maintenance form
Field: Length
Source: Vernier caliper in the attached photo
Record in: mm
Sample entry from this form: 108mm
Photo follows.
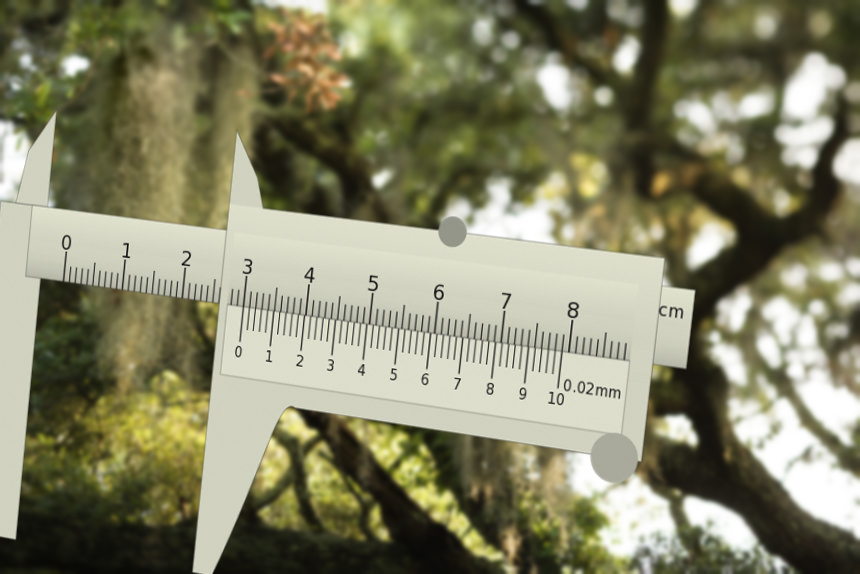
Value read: 30.0mm
